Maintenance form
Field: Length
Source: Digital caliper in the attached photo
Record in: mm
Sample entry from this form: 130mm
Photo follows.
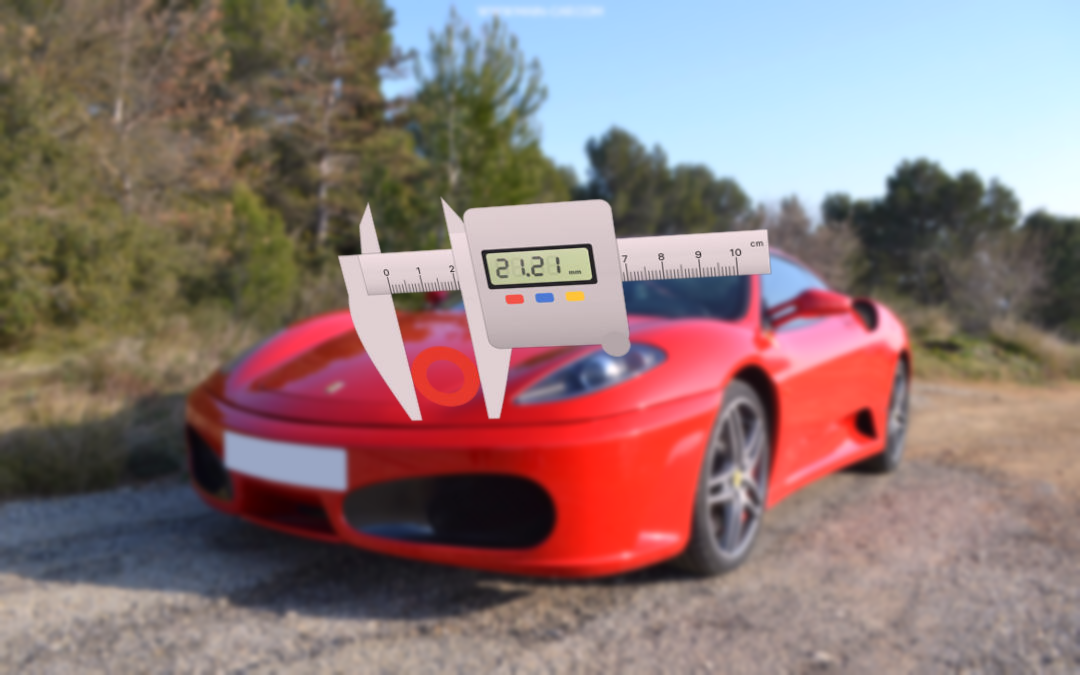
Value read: 21.21mm
